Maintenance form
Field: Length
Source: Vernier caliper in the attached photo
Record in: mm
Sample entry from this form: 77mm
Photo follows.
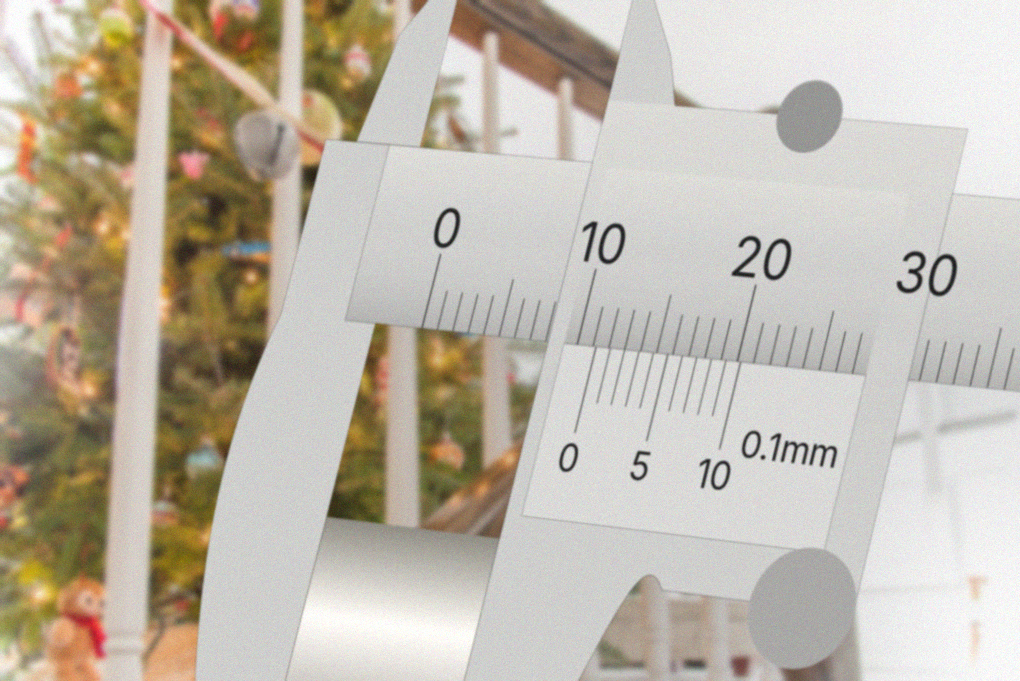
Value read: 11.2mm
